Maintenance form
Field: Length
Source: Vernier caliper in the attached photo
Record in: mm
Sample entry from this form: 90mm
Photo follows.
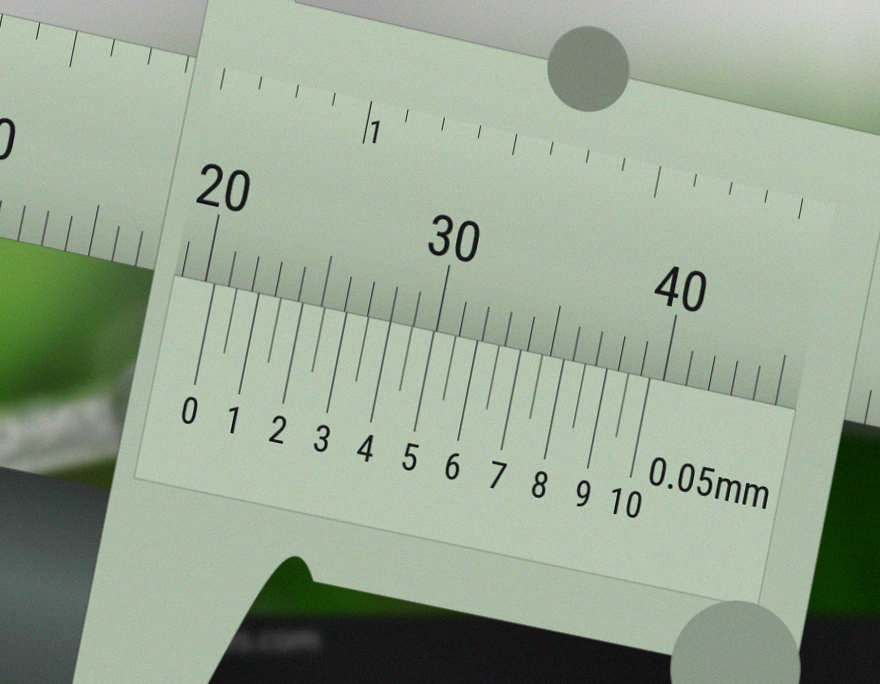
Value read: 20.4mm
